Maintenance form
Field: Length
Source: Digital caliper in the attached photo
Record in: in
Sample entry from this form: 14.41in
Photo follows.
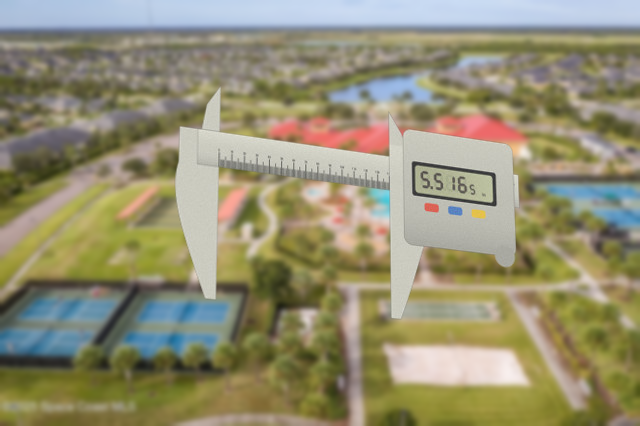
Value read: 5.5165in
